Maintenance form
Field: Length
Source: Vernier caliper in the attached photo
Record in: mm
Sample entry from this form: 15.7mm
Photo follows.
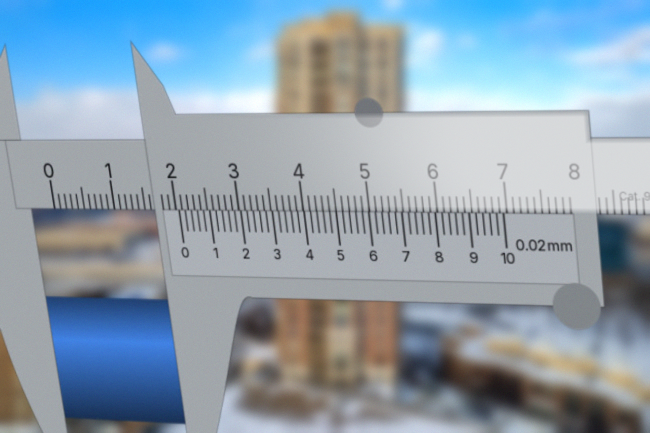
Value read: 20.5mm
